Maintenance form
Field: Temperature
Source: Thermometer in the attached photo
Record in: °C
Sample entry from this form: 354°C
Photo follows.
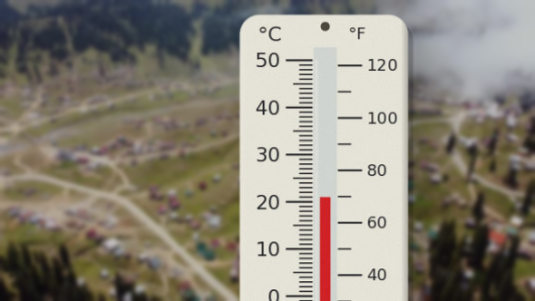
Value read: 21°C
